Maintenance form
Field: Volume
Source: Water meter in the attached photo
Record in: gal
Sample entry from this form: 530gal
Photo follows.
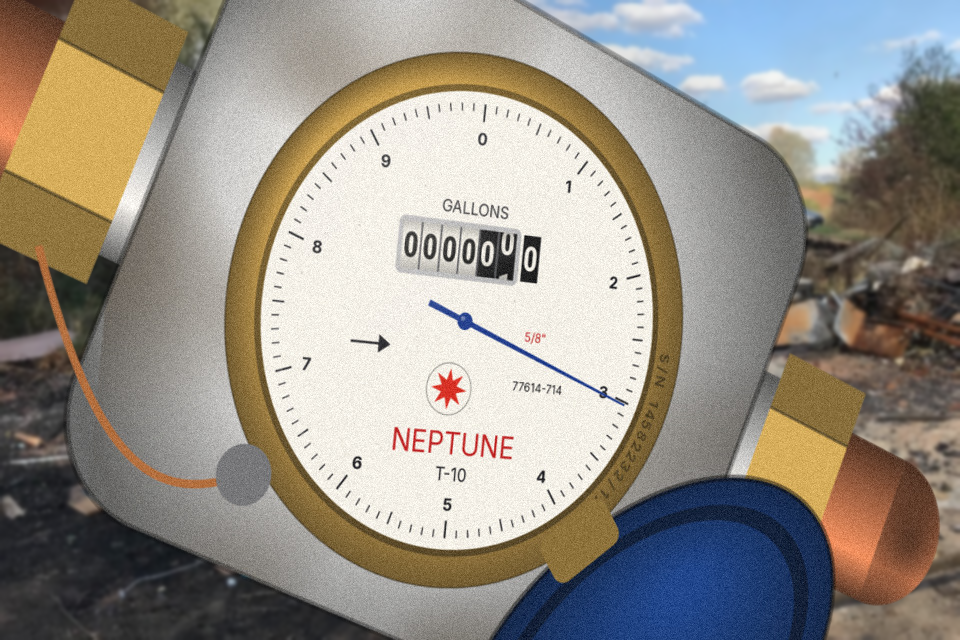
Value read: 3.0gal
